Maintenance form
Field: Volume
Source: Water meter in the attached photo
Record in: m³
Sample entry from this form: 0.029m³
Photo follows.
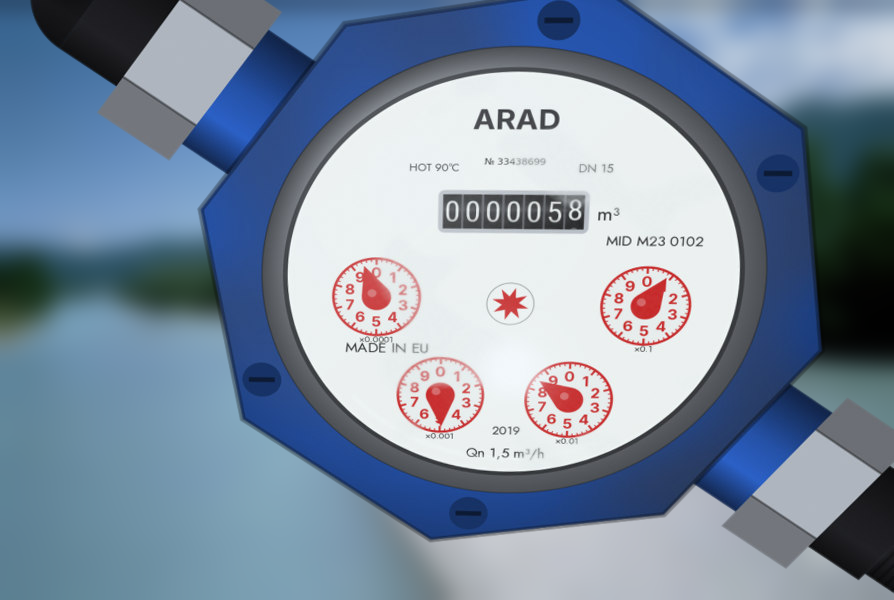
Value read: 58.0849m³
